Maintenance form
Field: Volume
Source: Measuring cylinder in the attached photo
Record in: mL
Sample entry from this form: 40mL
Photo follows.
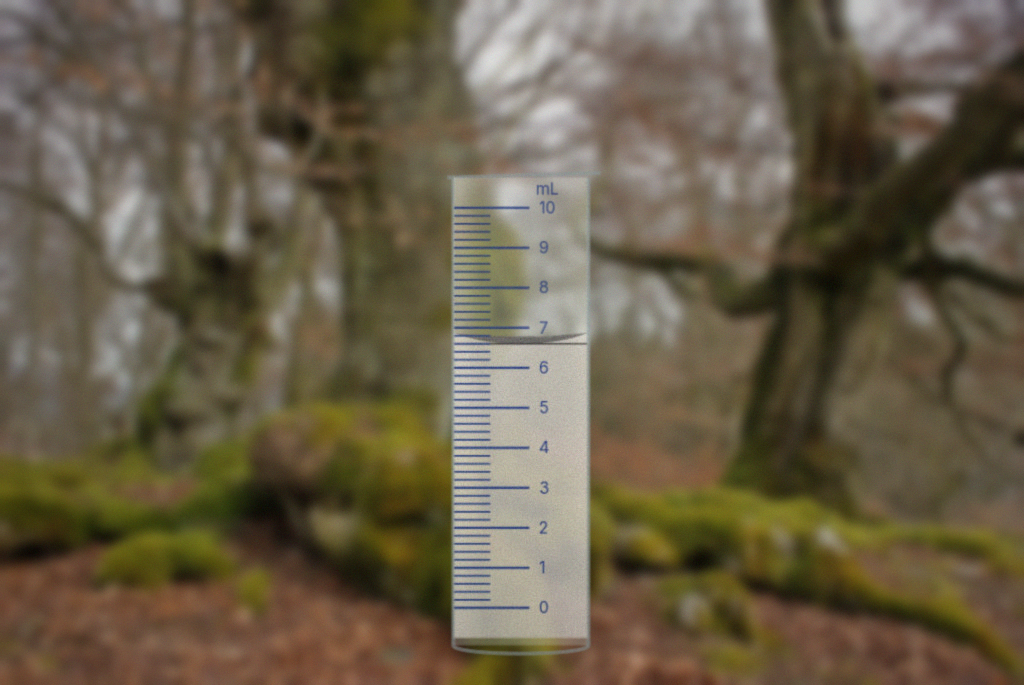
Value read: 6.6mL
